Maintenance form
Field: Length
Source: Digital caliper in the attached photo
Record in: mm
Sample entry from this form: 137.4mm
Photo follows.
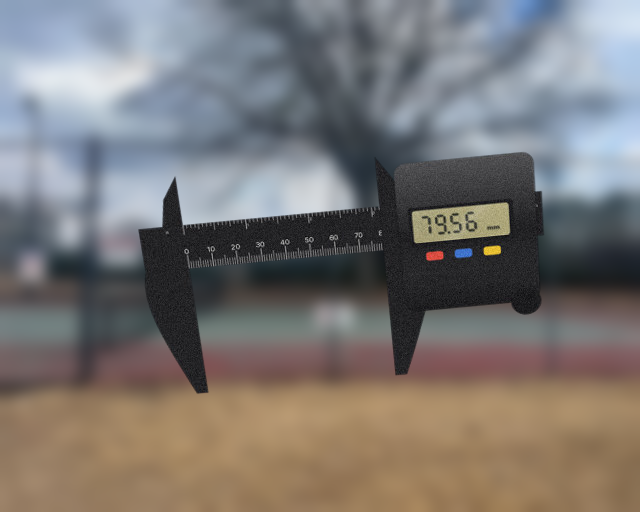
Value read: 79.56mm
